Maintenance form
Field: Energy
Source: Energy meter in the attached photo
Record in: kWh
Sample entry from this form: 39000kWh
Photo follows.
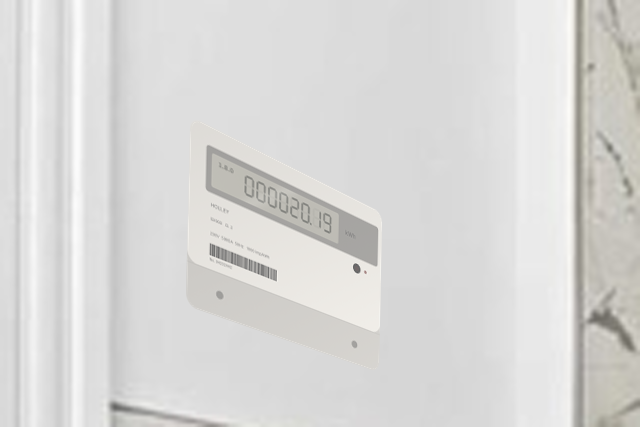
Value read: 20.19kWh
